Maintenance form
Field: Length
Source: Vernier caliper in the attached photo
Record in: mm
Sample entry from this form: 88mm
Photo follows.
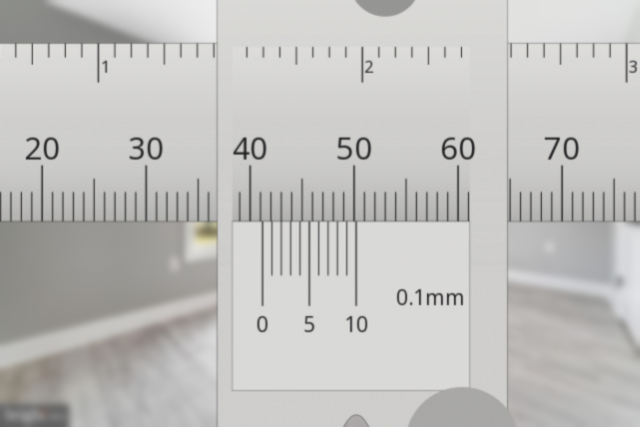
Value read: 41.2mm
